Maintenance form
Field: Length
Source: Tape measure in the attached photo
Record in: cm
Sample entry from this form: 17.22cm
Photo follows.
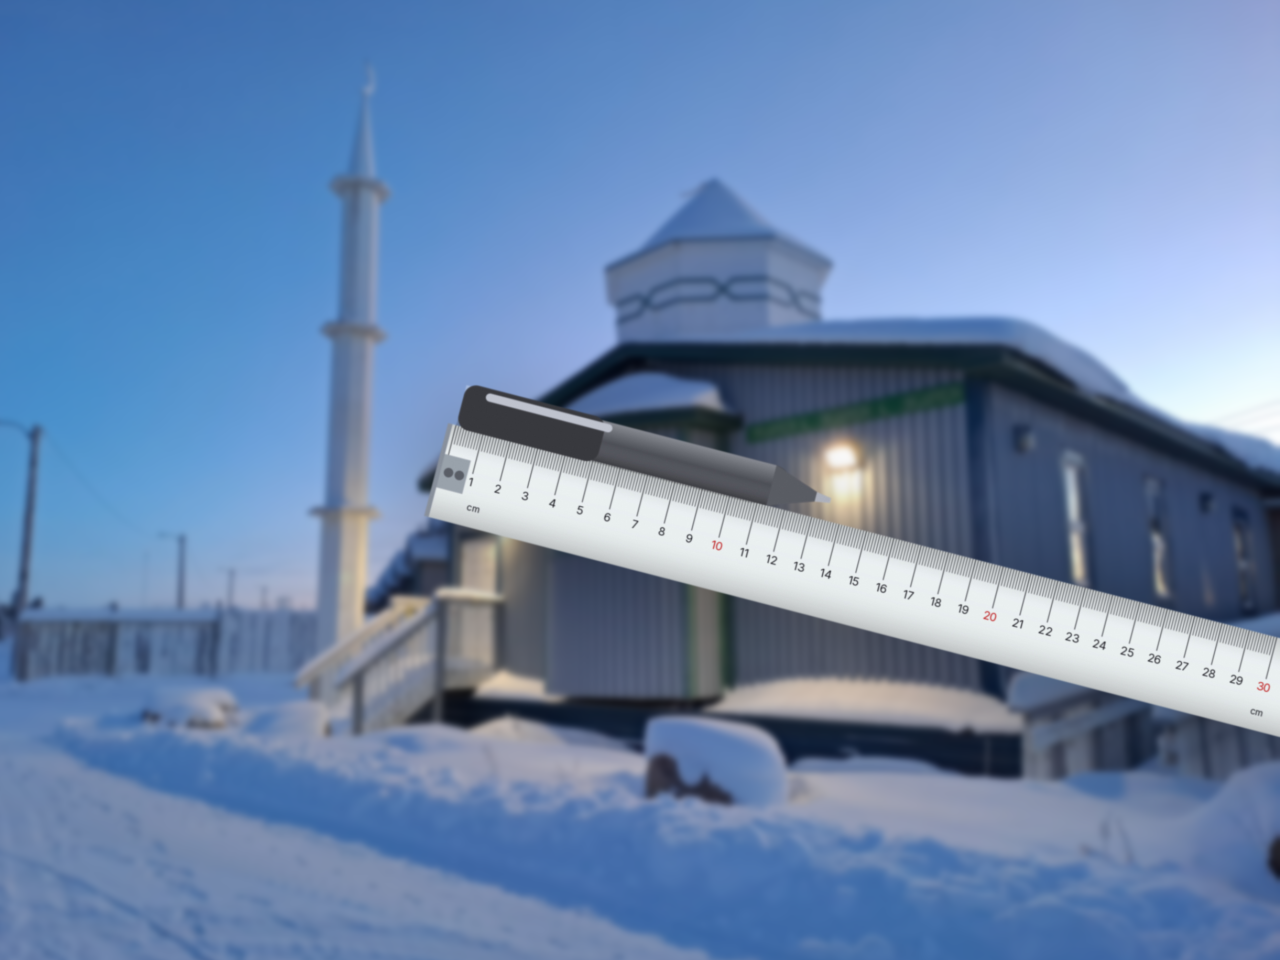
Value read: 13.5cm
